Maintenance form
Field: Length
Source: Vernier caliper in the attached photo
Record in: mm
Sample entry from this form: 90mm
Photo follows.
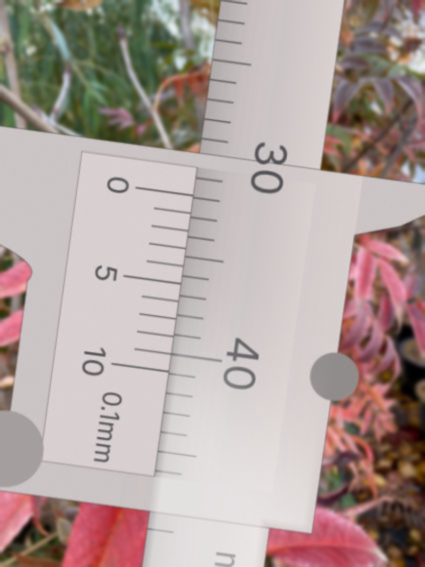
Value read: 31.9mm
